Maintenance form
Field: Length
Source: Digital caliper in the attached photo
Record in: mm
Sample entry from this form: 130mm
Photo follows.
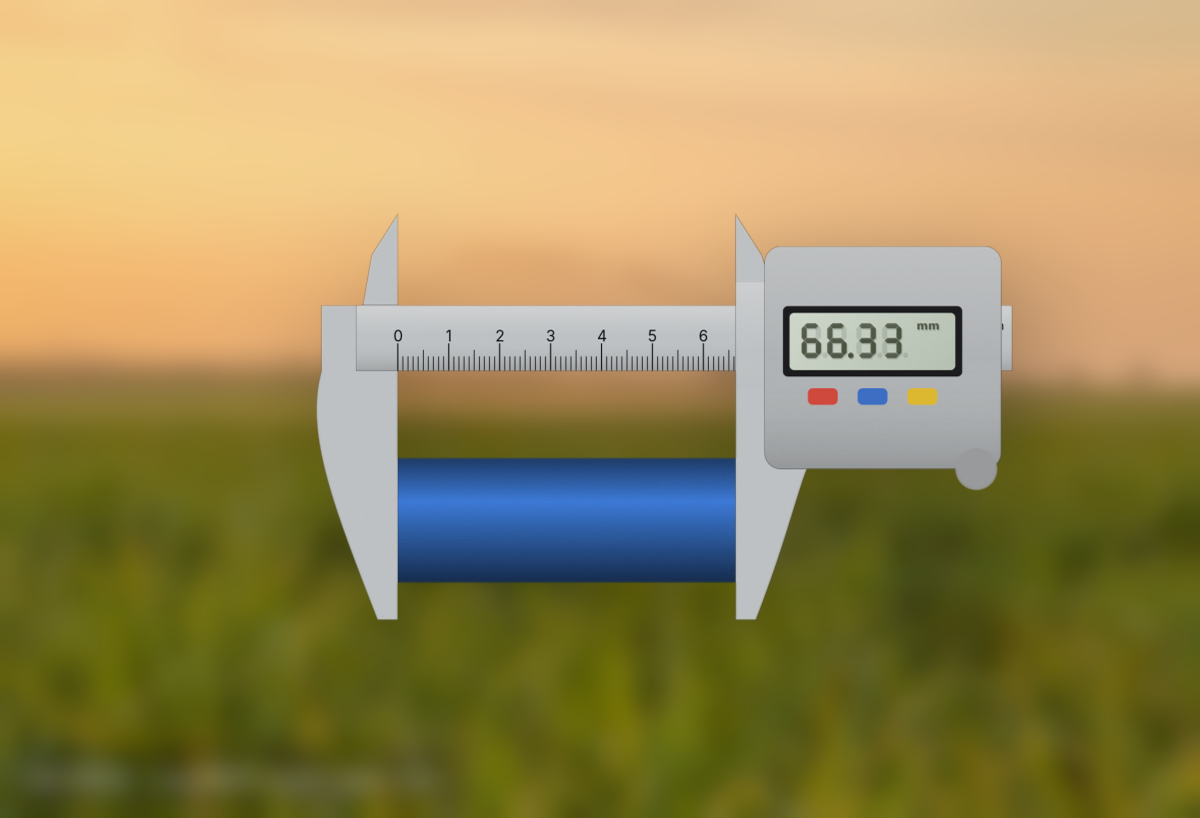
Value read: 66.33mm
